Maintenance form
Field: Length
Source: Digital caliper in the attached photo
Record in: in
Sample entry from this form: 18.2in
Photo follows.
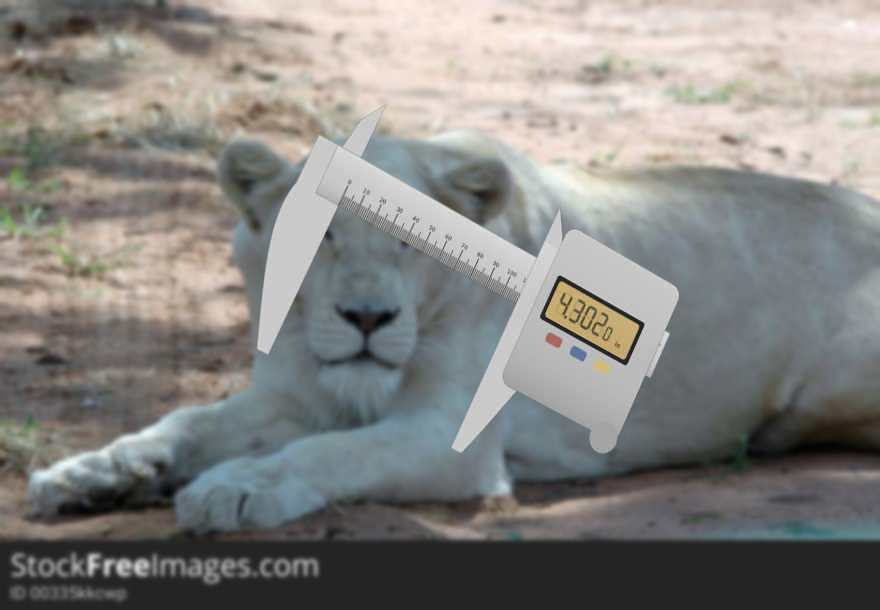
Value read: 4.3020in
